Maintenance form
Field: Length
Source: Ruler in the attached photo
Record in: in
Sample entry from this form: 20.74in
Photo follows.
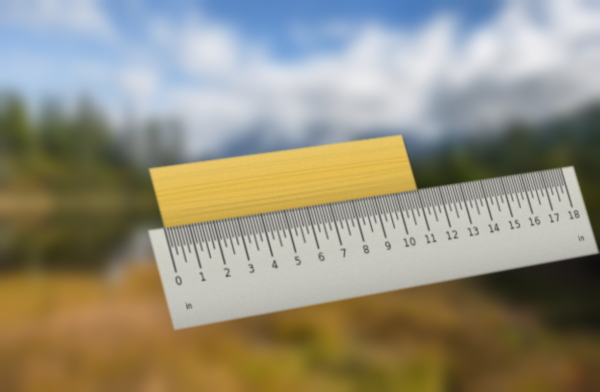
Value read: 11in
